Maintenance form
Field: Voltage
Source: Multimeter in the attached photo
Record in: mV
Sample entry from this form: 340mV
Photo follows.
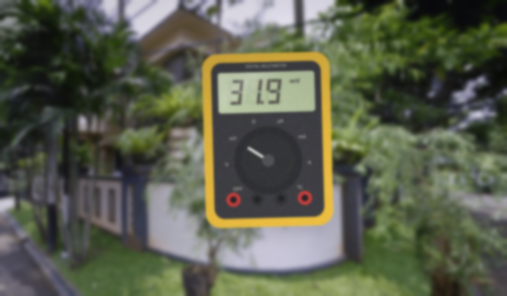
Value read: 31.9mV
